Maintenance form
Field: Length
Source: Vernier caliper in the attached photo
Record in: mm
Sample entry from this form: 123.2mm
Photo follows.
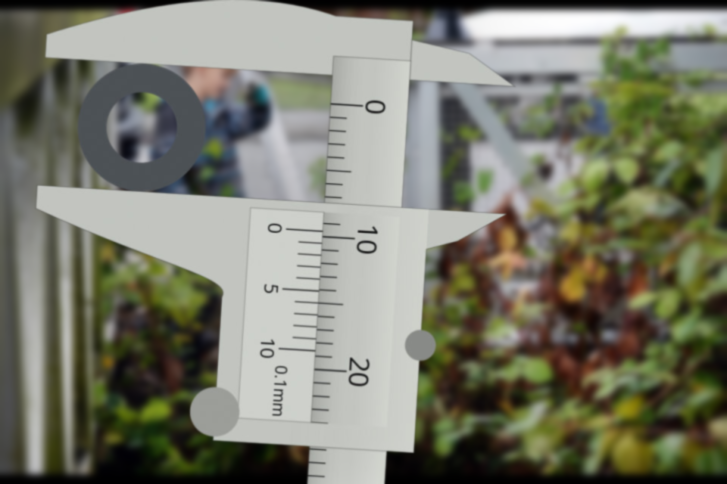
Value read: 9.6mm
